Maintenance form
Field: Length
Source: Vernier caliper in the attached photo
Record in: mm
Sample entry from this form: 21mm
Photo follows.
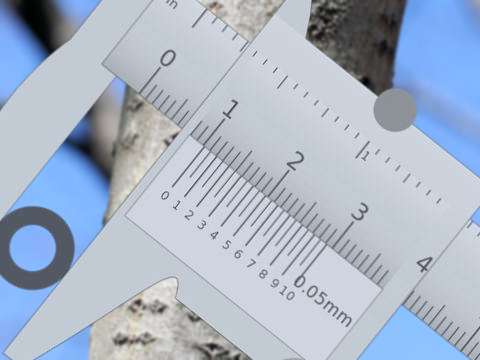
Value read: 10.2mm
